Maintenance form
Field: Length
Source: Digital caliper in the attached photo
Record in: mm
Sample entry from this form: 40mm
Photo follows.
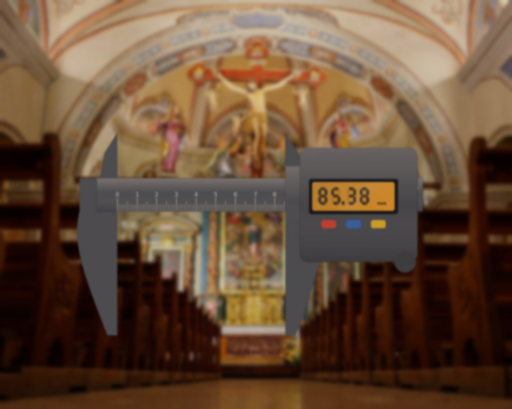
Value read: 85.38mm
